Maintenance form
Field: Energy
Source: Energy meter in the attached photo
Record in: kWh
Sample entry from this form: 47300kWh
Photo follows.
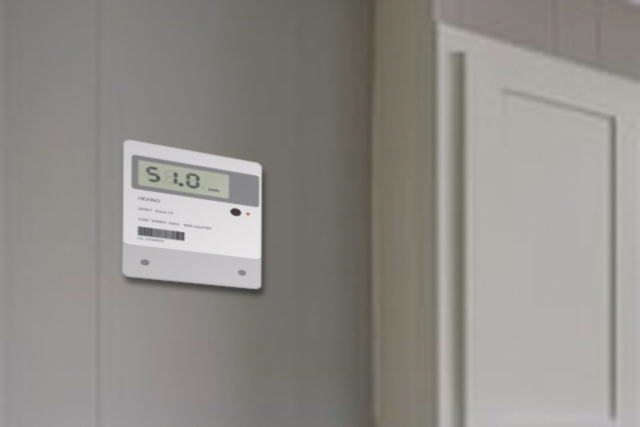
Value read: 51.0kWh
